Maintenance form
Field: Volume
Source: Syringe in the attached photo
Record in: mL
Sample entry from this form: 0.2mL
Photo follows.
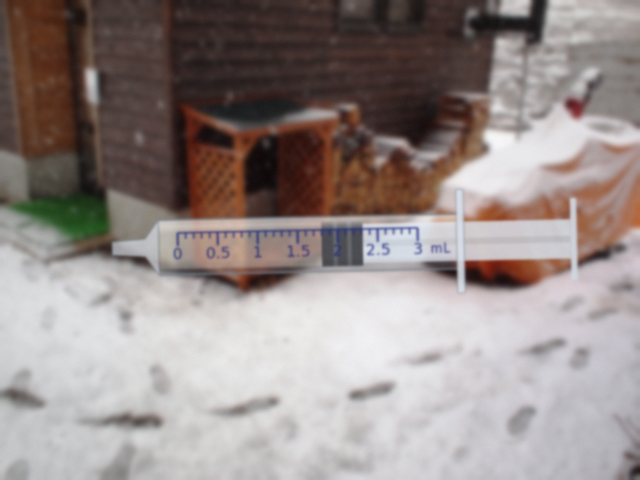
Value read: 1.8mL
